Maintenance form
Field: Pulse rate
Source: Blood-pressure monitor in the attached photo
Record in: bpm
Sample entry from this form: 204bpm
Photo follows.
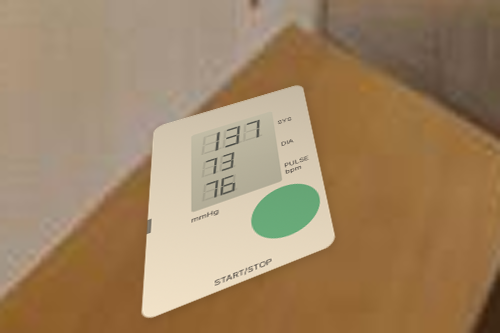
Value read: 76bpm
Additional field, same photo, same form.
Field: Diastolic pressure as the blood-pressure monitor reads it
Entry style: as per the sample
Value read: 73mmHg
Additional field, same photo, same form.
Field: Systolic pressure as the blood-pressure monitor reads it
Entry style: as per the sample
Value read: 137mmHg
